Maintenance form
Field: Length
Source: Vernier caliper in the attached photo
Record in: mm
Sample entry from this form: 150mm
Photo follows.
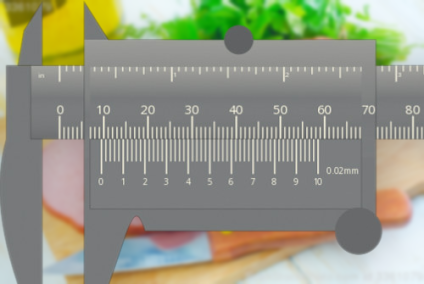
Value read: 9.5mm
